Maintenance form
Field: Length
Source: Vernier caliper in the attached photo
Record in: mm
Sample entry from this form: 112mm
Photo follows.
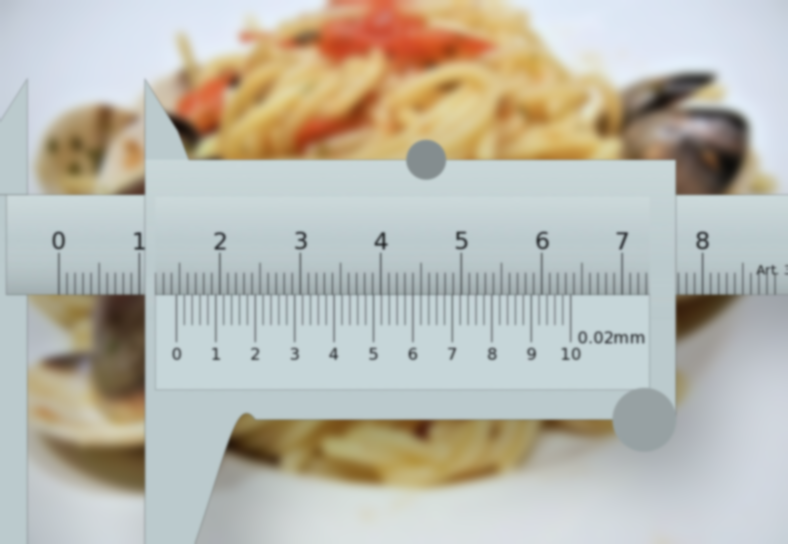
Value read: 14.6mm
